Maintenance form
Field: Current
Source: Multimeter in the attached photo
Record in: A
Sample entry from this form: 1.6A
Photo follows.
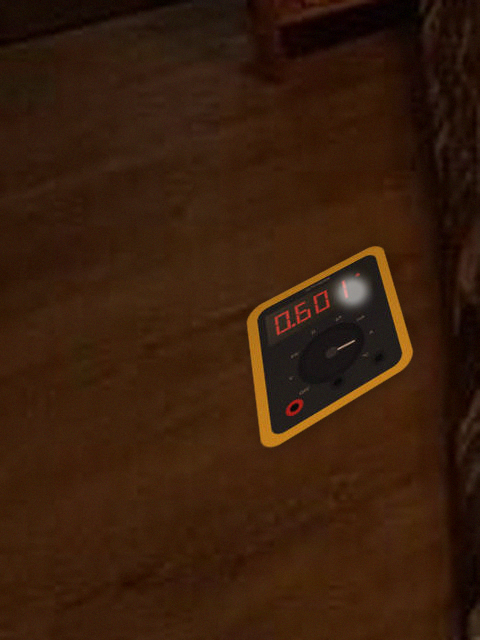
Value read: 0.601A
